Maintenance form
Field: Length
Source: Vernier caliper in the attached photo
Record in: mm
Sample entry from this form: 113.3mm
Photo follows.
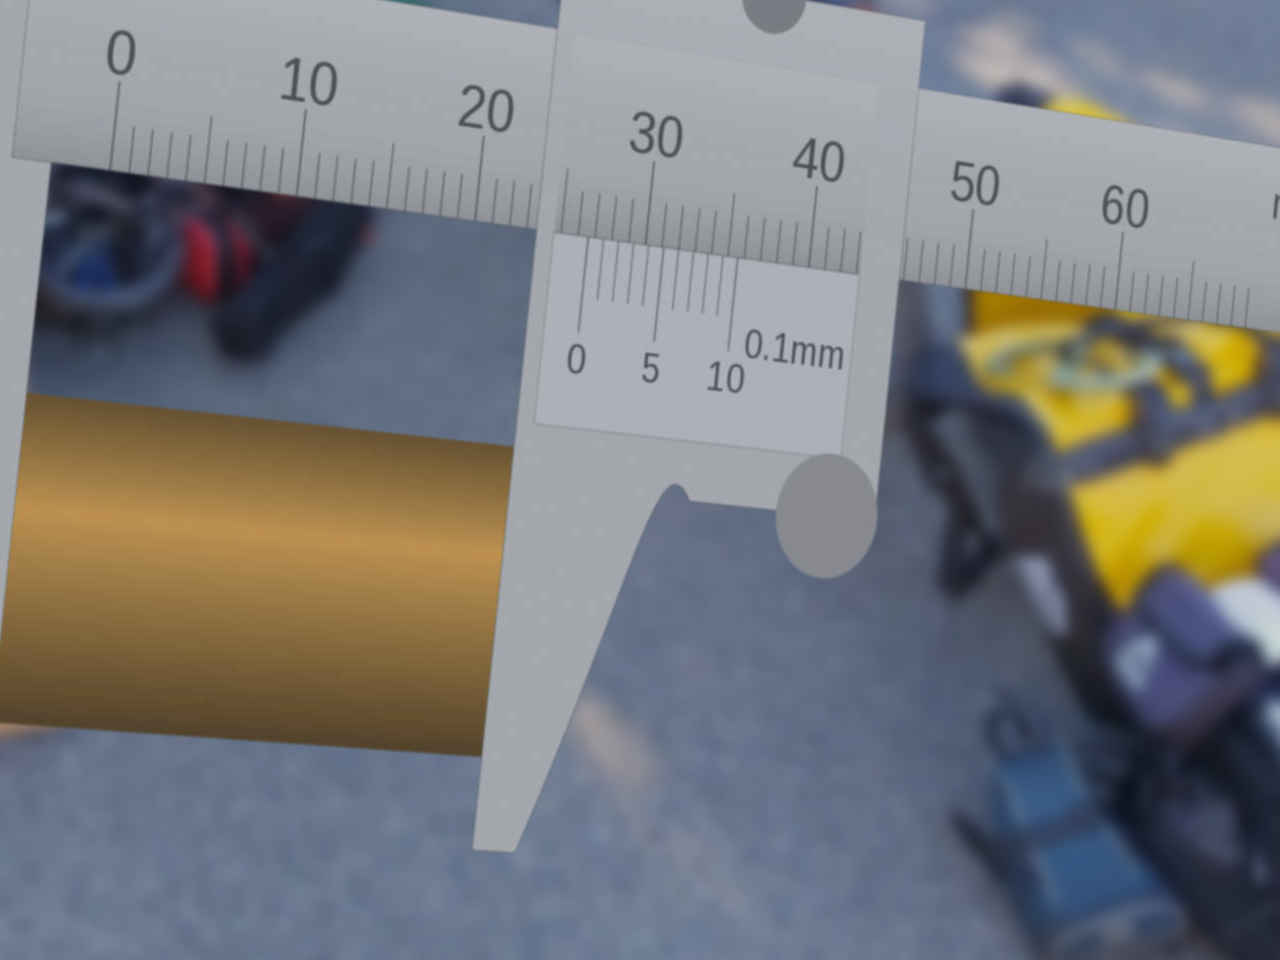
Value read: 26.6mm
